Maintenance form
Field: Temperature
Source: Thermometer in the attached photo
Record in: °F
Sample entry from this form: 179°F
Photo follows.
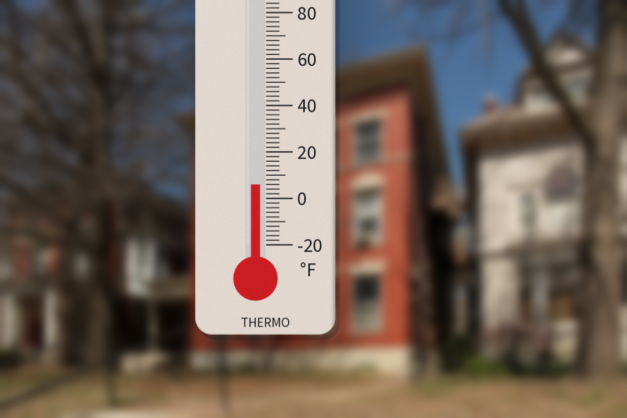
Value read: 6°F
